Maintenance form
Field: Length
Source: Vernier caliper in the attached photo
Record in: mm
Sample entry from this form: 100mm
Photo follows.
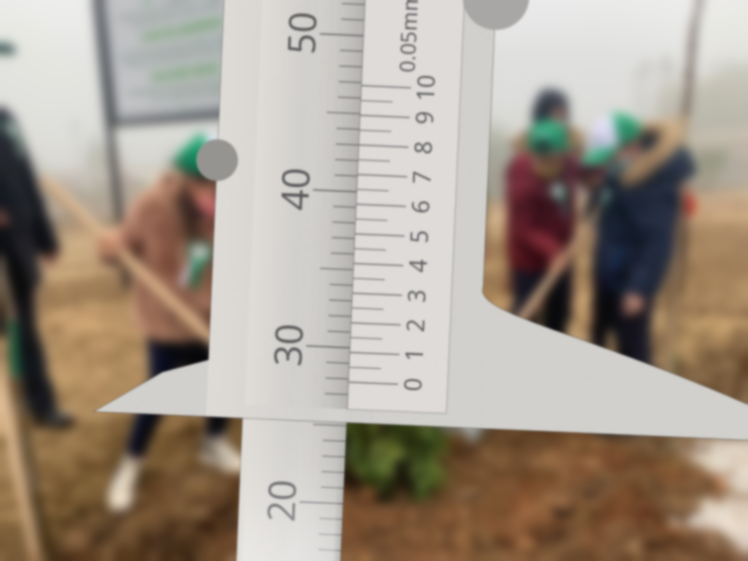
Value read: 27.8mm
